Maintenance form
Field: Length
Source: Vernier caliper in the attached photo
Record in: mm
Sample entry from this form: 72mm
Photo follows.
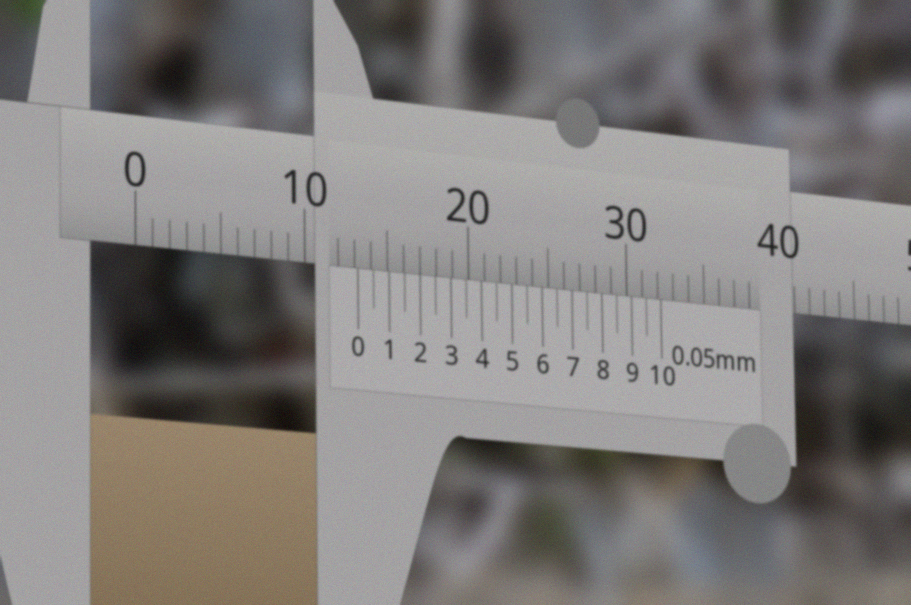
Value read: 13.2mm
